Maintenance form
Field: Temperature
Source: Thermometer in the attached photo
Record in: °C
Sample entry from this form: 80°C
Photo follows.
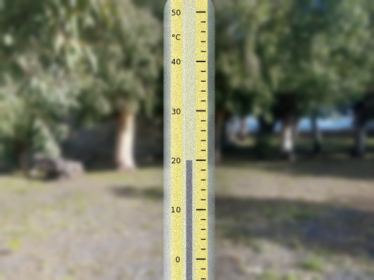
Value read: 20°C
